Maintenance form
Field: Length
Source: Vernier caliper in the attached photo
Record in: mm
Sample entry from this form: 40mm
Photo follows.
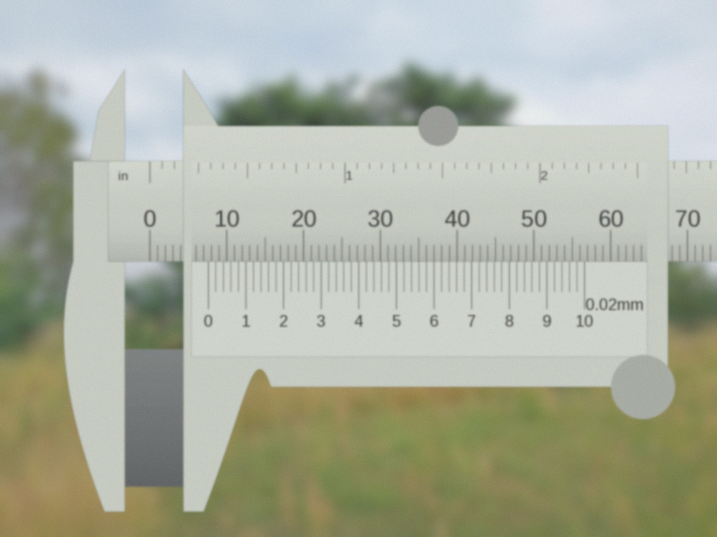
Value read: 7.6mm
